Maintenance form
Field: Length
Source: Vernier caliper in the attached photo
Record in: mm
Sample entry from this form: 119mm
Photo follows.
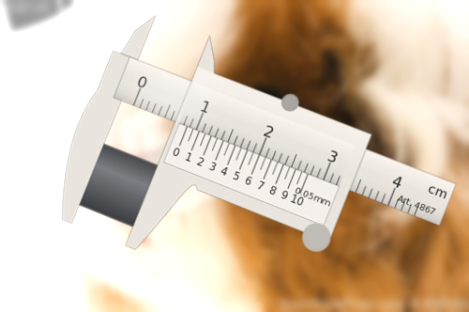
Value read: 8.6mm
